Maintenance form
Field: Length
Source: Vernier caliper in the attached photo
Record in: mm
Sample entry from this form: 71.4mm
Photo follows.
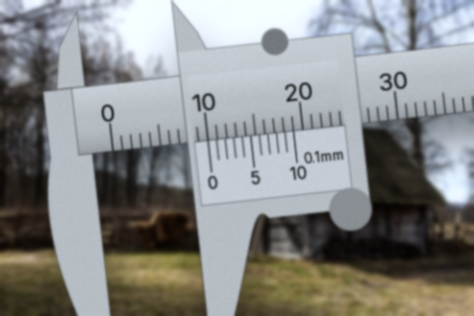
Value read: 10.0mm
